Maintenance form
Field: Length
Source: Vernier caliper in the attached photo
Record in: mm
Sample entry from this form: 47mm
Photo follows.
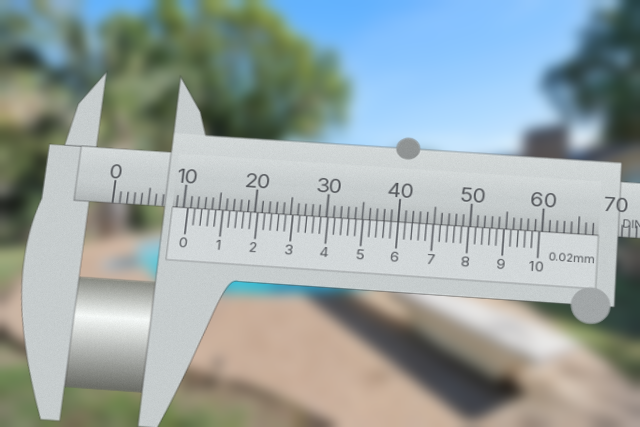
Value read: 10.6mm
